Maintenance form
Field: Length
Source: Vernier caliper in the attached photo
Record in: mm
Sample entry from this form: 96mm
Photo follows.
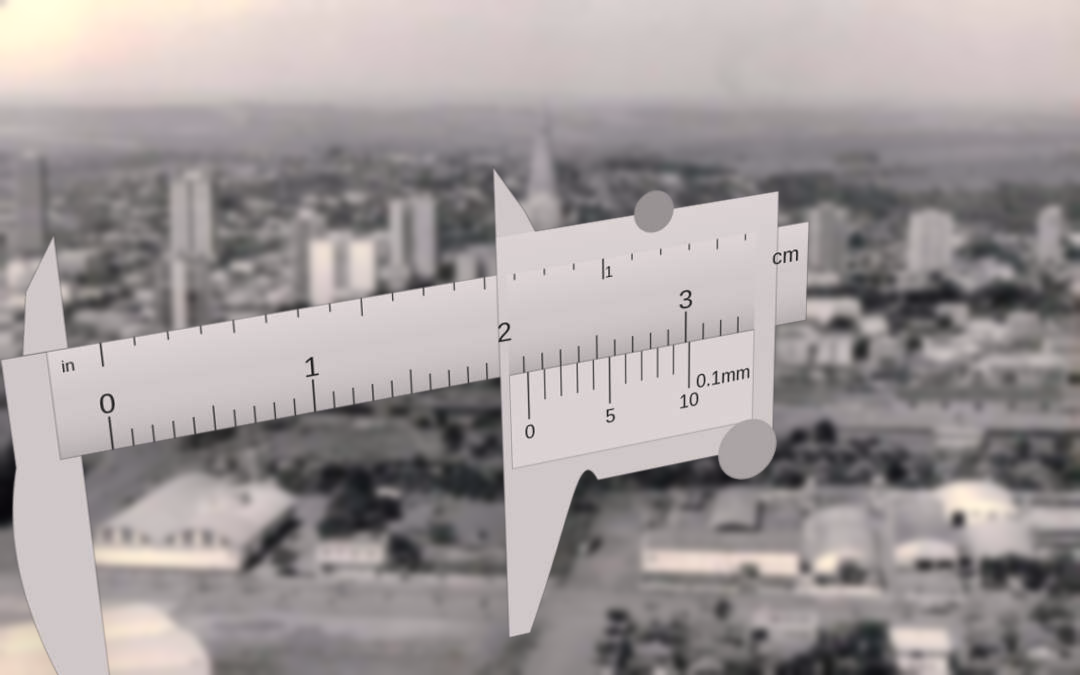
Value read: 21.2mm
